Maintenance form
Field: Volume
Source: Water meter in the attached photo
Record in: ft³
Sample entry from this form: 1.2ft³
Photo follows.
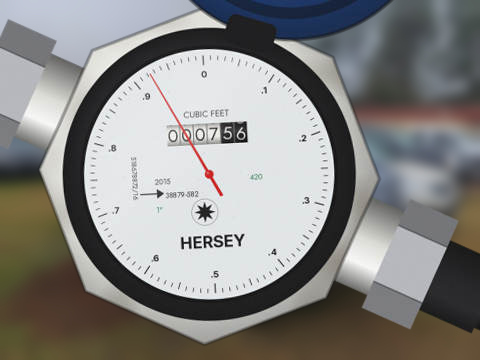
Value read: 755.92ft³
